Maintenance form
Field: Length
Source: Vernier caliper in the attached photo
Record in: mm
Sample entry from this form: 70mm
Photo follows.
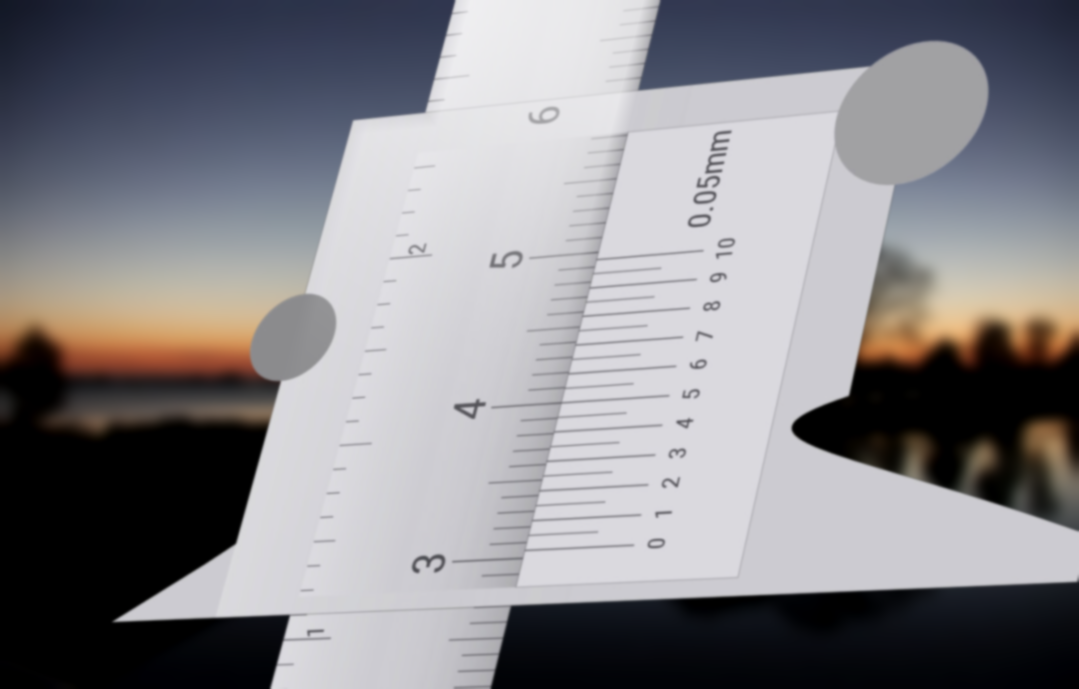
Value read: 30.5mm
